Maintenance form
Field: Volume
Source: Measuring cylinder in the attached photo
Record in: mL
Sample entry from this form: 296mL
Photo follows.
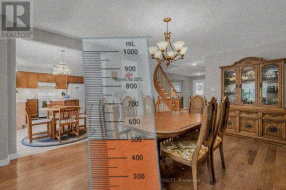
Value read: 500mL
